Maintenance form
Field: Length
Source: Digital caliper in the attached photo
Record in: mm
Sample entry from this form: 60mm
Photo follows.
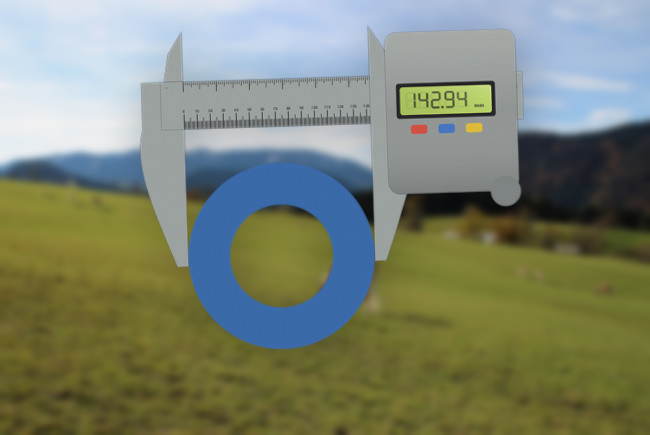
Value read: 142.94mm
